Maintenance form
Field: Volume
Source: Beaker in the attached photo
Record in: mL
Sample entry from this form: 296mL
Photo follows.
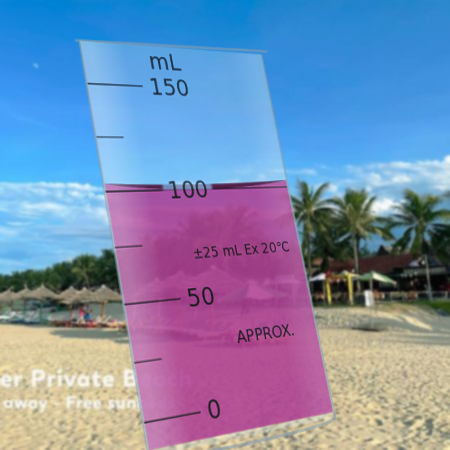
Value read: 100mL
